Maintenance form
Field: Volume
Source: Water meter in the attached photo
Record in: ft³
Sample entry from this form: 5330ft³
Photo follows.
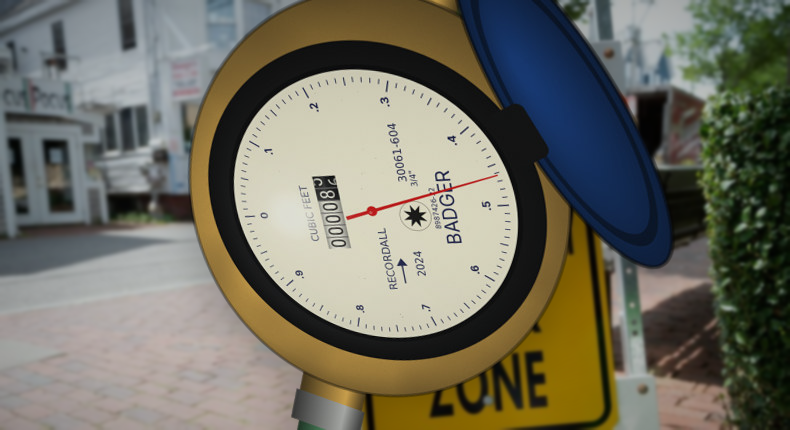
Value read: 85.46ft³
